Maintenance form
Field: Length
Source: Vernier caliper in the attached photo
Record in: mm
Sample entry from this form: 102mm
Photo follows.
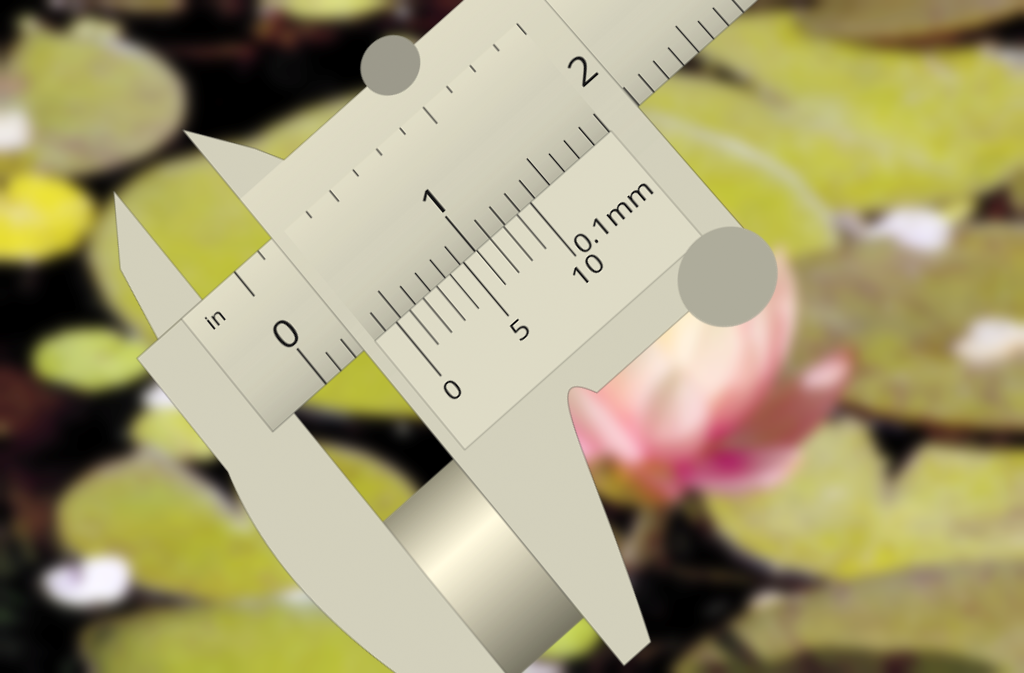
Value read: 4.7mm
